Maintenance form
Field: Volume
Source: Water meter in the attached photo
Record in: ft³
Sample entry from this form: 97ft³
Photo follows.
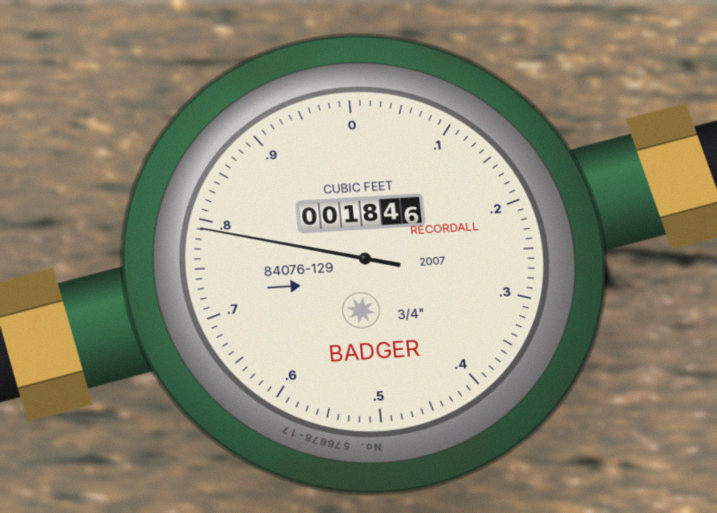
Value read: 1845.79ft³
